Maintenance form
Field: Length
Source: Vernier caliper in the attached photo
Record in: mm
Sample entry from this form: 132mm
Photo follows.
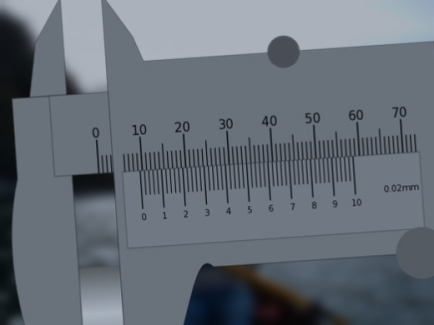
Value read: 9.5mm
